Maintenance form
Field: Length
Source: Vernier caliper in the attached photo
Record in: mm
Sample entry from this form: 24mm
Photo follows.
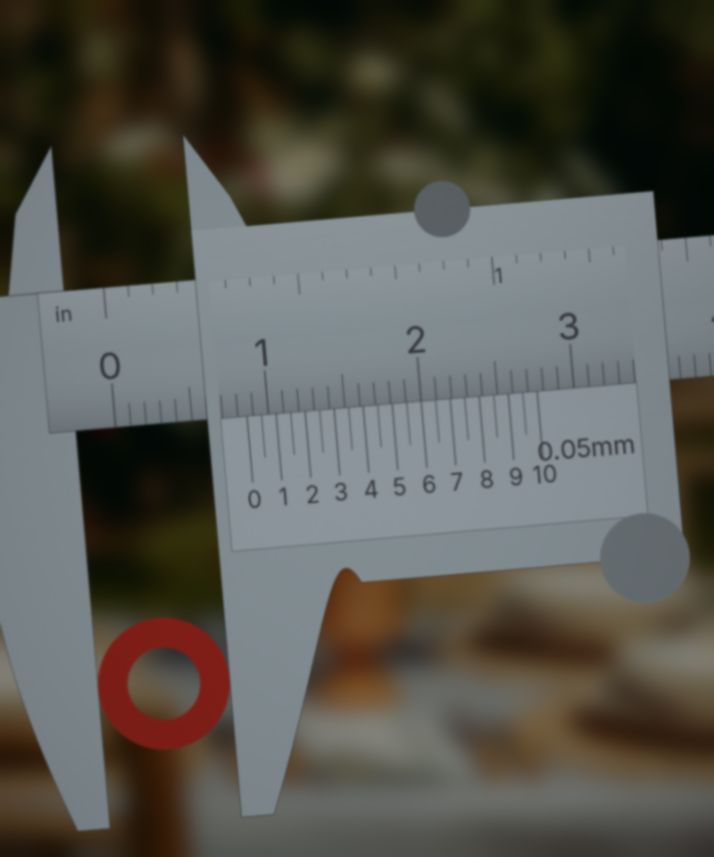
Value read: 8.6mm
